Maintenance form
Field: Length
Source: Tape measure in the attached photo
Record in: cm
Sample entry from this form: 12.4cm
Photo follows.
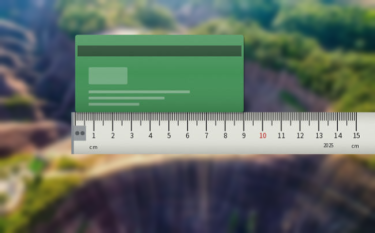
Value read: 9cm
